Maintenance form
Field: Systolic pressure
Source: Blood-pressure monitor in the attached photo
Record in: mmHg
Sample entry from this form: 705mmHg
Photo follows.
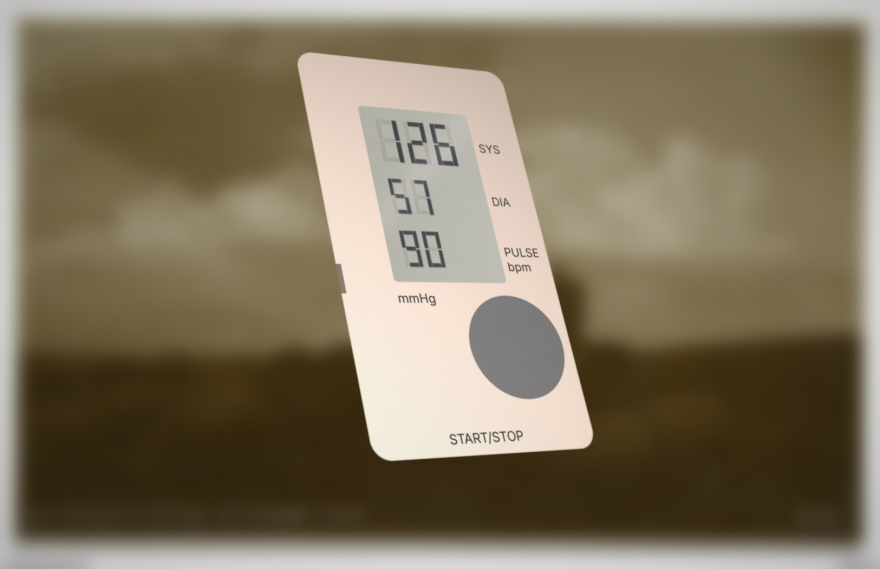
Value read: 126mmHg
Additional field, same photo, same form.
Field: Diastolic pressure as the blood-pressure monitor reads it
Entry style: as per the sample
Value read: 57mmHg
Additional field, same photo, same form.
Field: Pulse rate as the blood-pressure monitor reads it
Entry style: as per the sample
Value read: 90bpm
